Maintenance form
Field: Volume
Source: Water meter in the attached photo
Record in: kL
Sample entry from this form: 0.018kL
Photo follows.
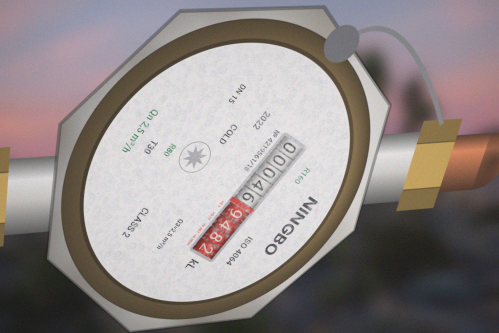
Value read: 46.9482kL
